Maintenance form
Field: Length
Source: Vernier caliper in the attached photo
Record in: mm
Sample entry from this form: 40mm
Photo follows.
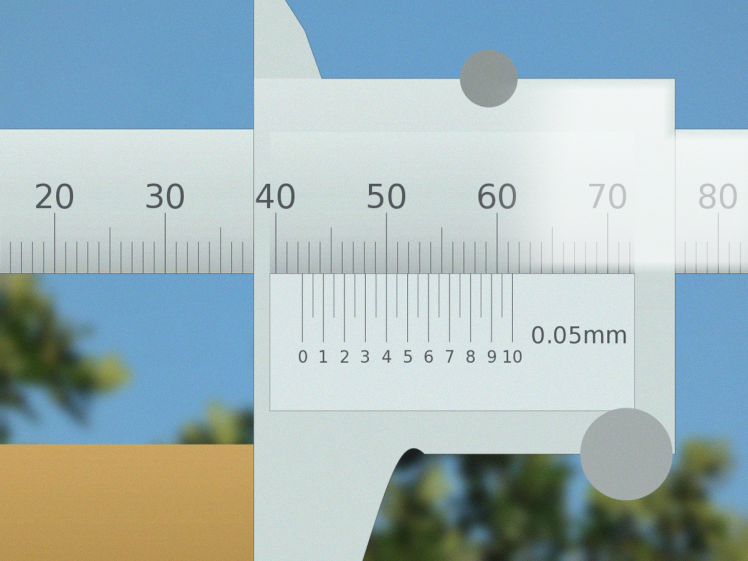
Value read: 42.4mm
